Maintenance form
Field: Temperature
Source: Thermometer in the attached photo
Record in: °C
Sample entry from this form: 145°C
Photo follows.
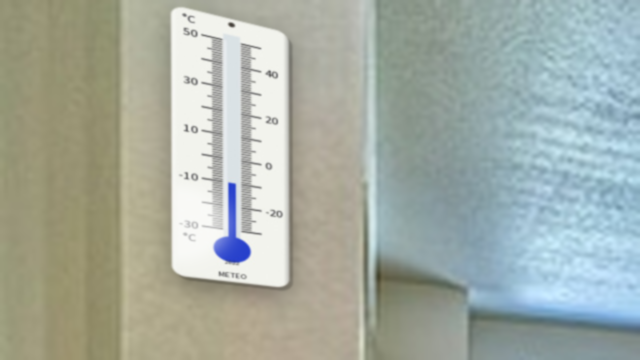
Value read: -10°C
